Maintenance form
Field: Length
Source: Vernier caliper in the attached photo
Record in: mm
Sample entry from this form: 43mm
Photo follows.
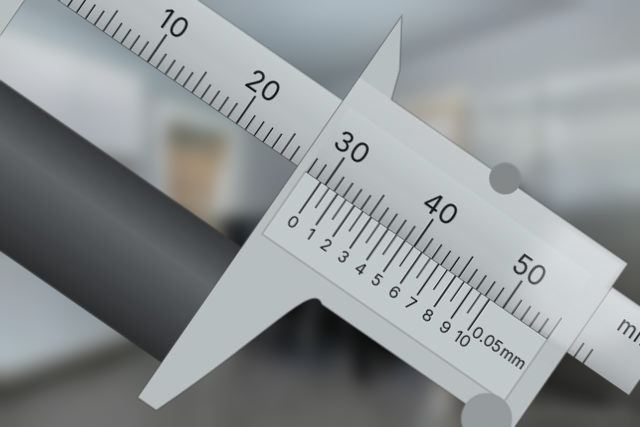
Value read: 29.5mm
